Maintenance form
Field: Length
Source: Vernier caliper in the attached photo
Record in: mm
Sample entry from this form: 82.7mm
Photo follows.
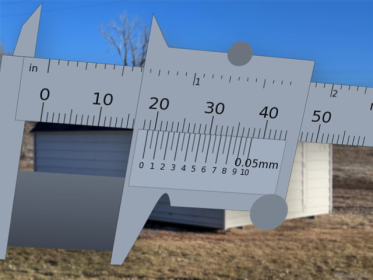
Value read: 18.8mm
